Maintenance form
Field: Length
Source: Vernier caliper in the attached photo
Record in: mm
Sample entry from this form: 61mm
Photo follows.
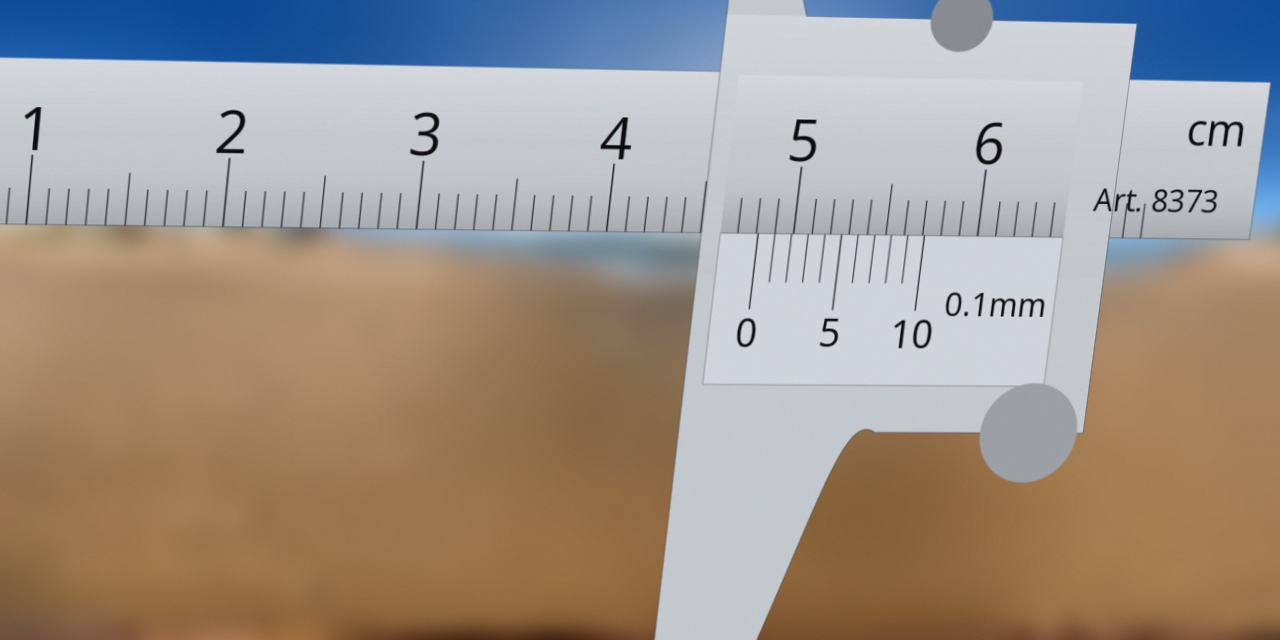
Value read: 48.1mm
